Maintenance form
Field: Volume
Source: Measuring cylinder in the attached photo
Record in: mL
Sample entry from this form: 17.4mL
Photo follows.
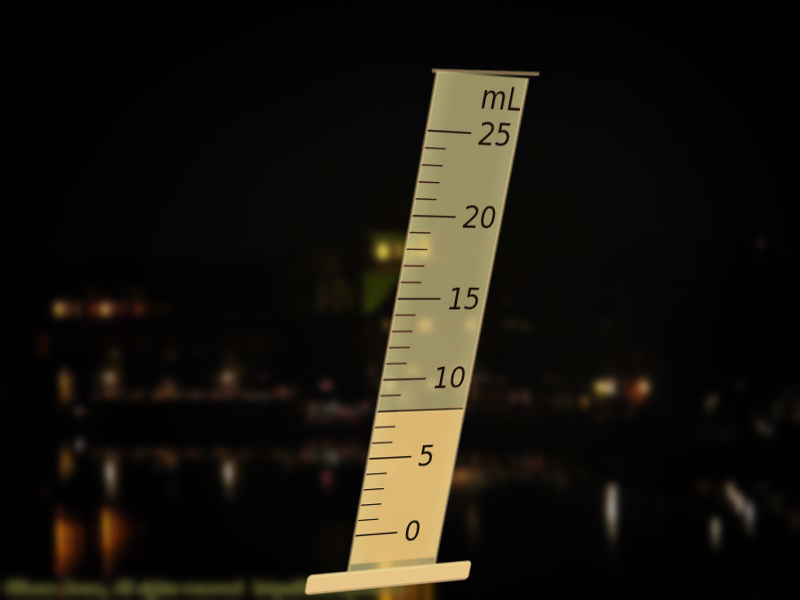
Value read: 8mL
